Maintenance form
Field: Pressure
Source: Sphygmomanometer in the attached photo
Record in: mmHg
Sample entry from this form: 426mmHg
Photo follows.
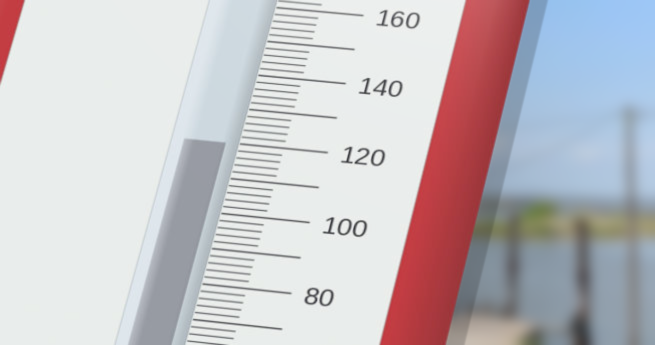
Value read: 120mmHg
